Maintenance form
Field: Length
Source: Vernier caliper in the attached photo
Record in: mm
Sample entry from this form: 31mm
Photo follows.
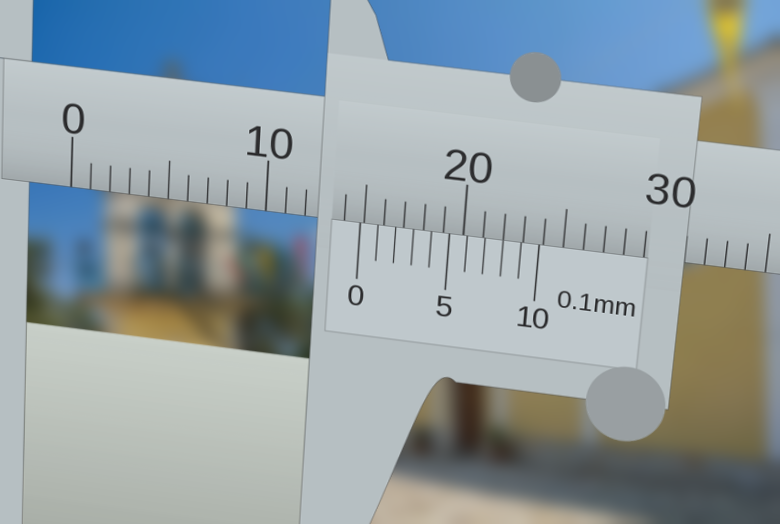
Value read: 14.8mm
